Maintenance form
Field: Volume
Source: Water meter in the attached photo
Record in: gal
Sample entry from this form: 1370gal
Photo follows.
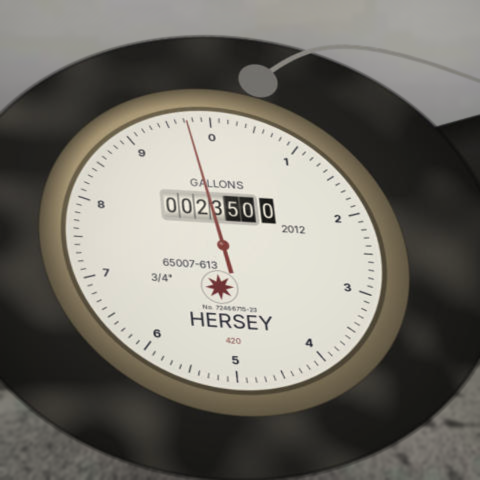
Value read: 23499.7gal
